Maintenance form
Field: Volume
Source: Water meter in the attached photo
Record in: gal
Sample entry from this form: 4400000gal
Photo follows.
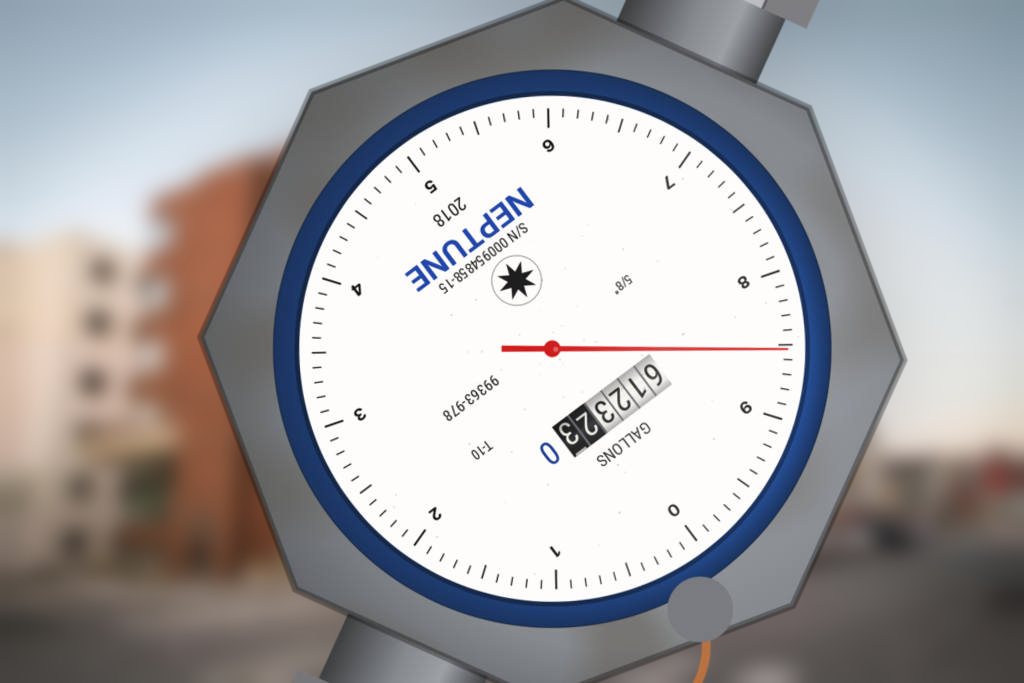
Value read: 6123228.5gal
